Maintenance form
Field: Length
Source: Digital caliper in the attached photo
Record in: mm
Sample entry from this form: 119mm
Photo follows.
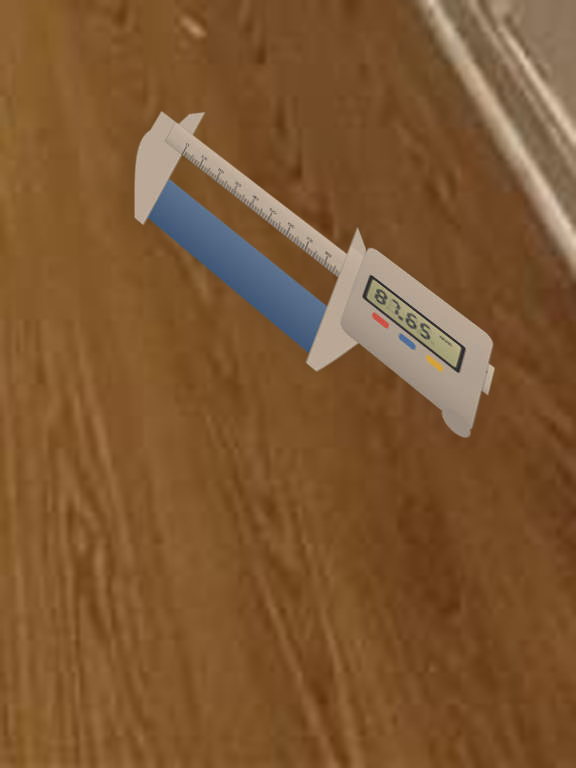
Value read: 87.65mm
